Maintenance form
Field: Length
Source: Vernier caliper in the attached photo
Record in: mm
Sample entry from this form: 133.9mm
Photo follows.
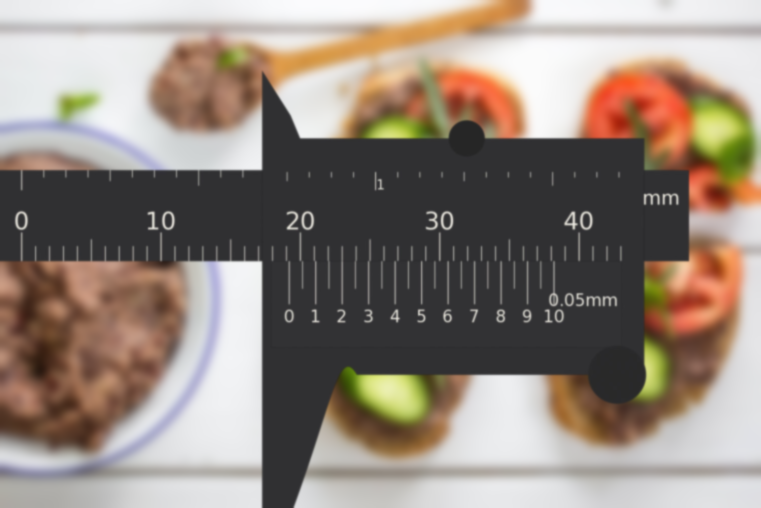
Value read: 19.2mm
